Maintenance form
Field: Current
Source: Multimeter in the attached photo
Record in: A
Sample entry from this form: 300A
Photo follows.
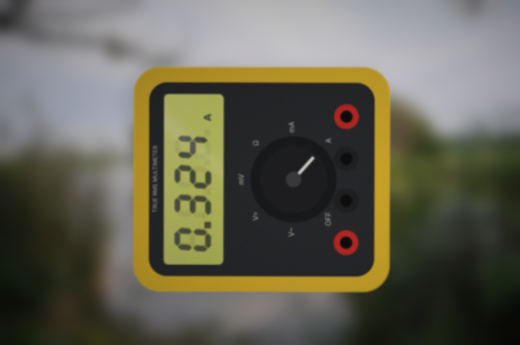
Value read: 0.324A
